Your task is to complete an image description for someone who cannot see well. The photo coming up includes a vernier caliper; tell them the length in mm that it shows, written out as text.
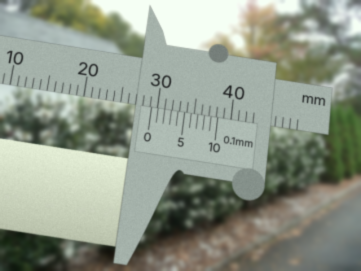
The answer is 29.2 mm
